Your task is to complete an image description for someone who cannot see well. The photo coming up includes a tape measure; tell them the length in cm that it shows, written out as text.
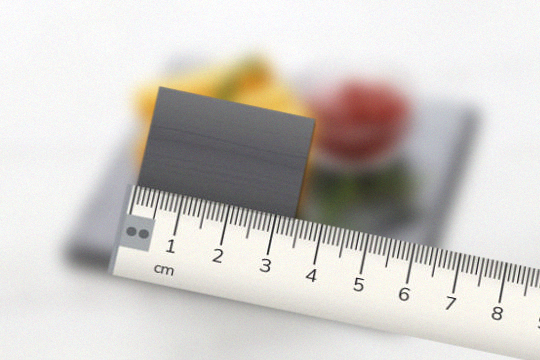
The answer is 3.4 cm
